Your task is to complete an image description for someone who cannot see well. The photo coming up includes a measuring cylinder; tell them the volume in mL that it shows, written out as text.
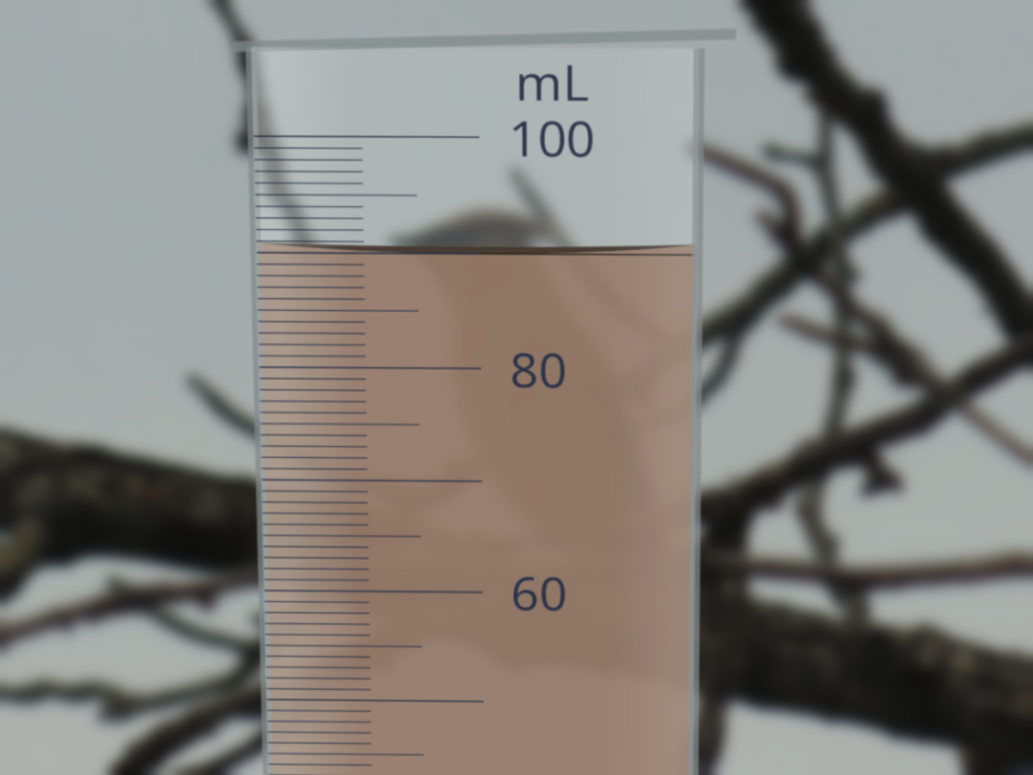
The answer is 90 mL
